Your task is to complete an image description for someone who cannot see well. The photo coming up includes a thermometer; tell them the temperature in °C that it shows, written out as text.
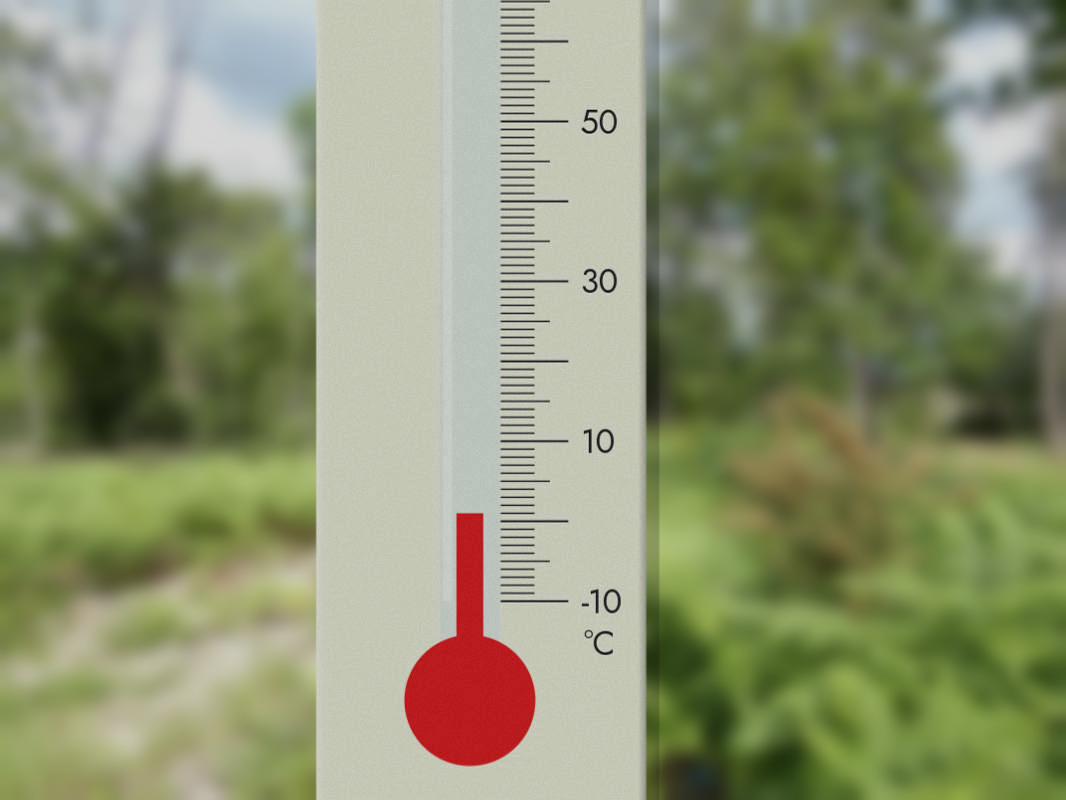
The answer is 1 °C
